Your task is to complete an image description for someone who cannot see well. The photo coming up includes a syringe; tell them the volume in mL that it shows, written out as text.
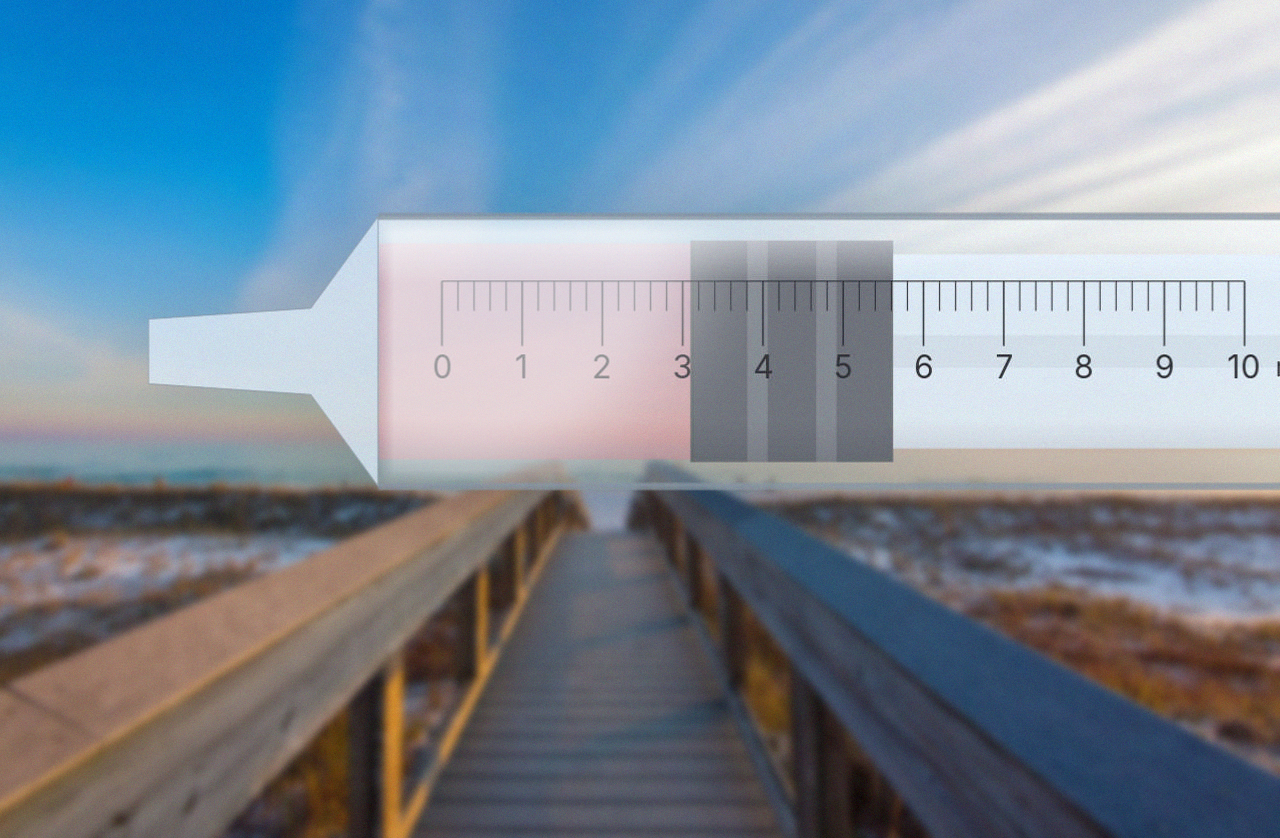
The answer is 3.1 mL
